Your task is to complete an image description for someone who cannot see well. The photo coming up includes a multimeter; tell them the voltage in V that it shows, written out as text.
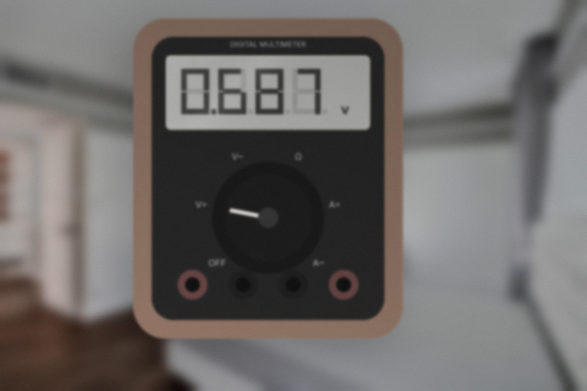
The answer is 0.687 V
